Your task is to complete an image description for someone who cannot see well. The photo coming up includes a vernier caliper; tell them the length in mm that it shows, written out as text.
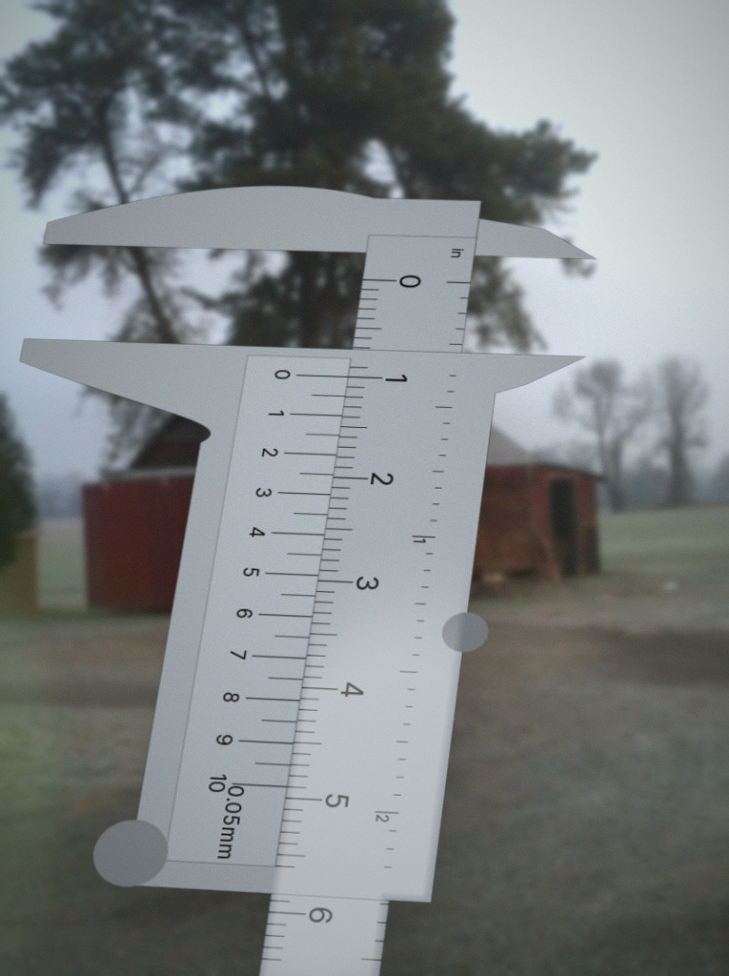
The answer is 10.0 mm
